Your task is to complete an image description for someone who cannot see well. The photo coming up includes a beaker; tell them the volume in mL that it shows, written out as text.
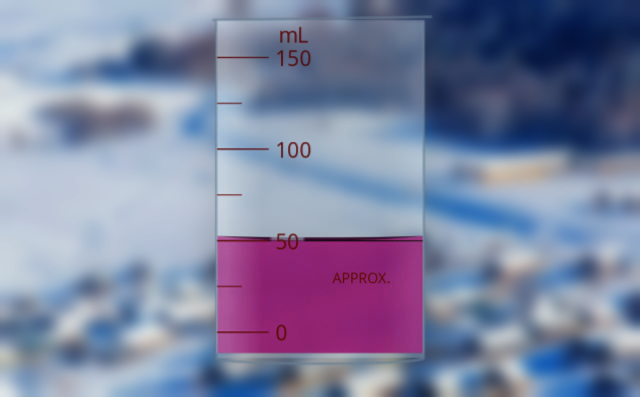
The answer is 50 mL
